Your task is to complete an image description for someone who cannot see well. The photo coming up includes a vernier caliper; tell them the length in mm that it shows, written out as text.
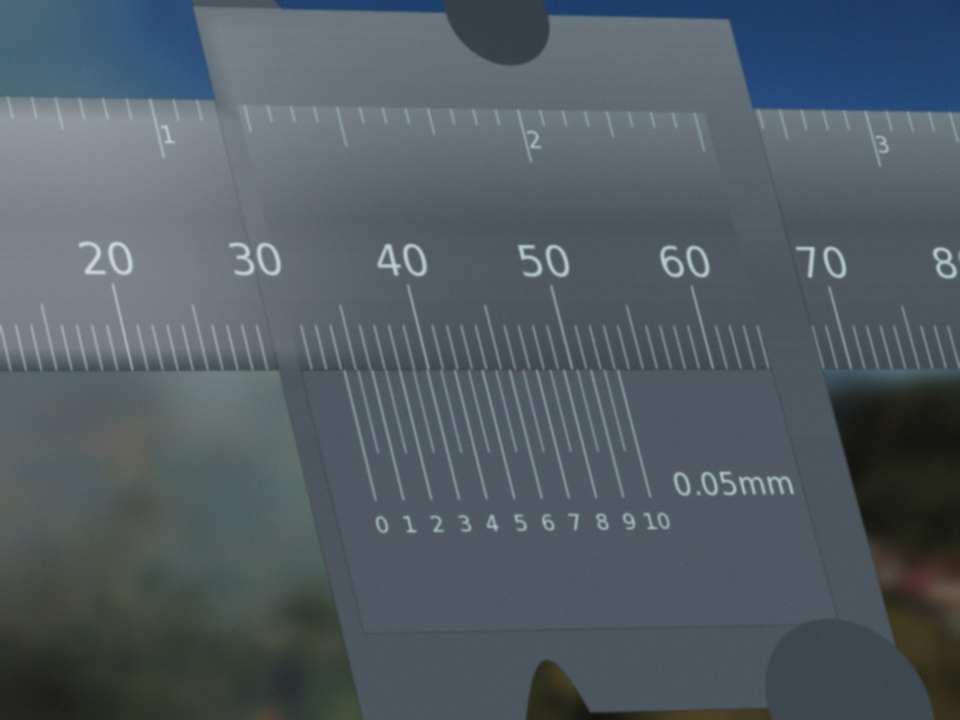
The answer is 34.2 mm
